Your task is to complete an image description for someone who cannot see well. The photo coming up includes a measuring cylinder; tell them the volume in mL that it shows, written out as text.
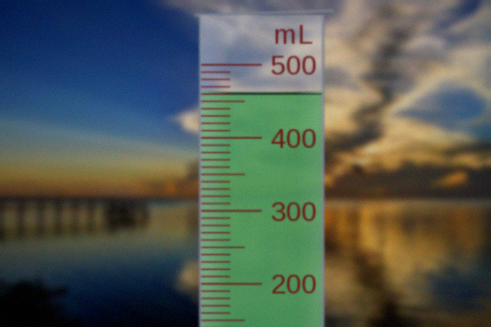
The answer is 460 mL
